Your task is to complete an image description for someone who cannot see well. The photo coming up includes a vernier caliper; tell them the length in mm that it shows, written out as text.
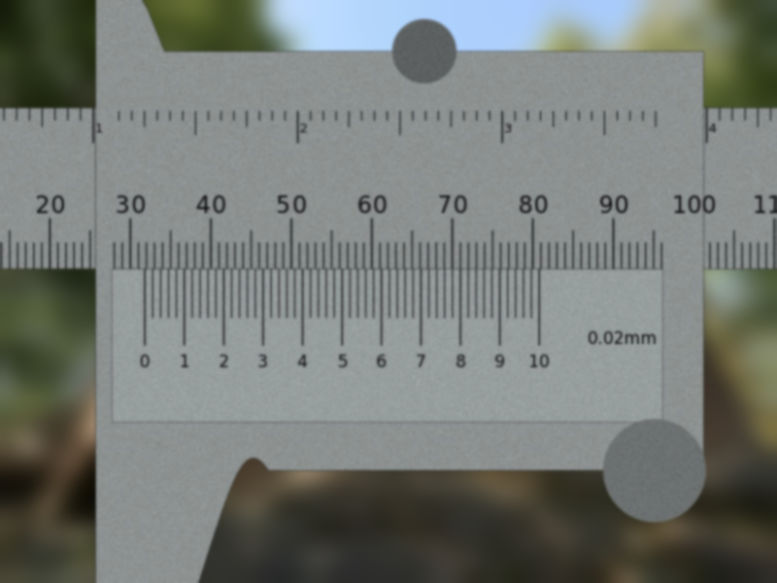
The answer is 31.8 mm
